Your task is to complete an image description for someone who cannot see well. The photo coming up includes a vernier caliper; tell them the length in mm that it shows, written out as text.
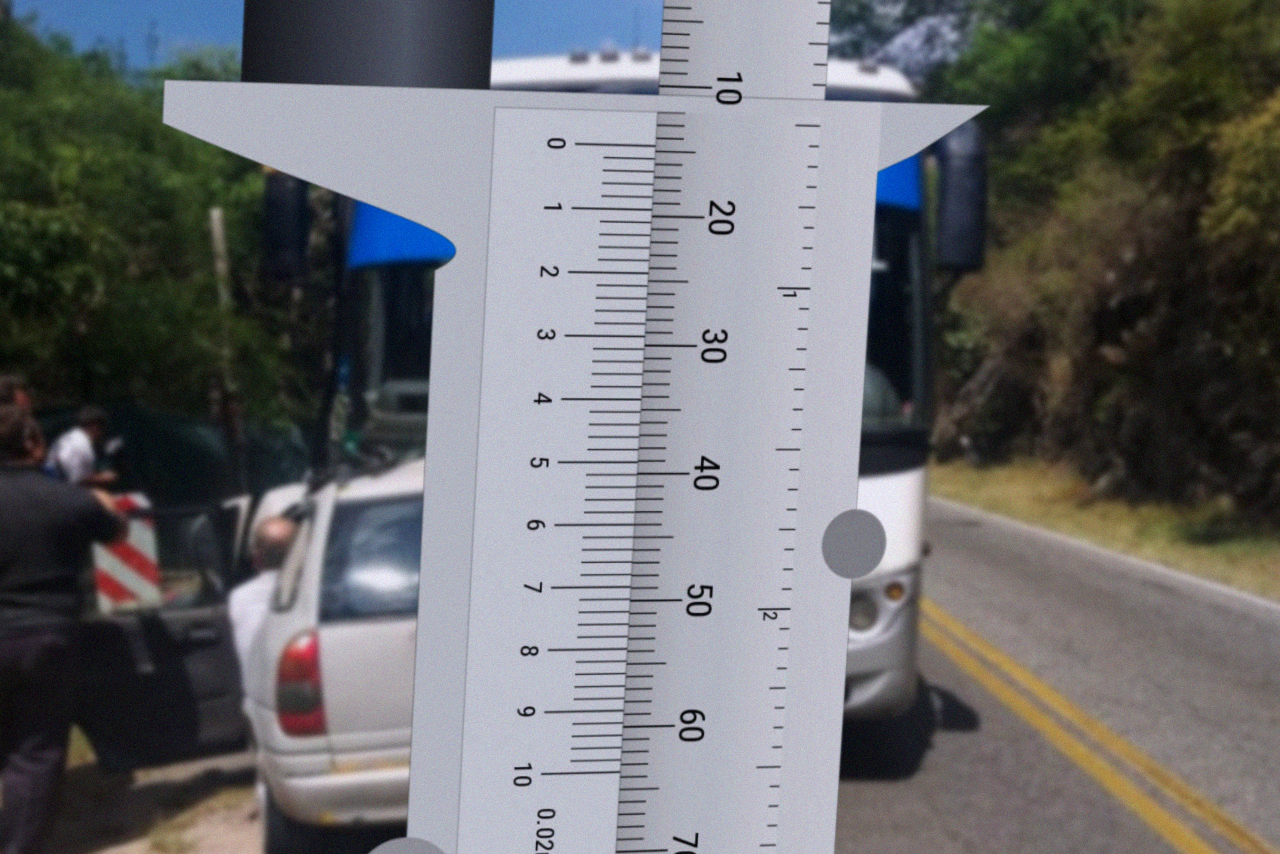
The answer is 14.6 mm
